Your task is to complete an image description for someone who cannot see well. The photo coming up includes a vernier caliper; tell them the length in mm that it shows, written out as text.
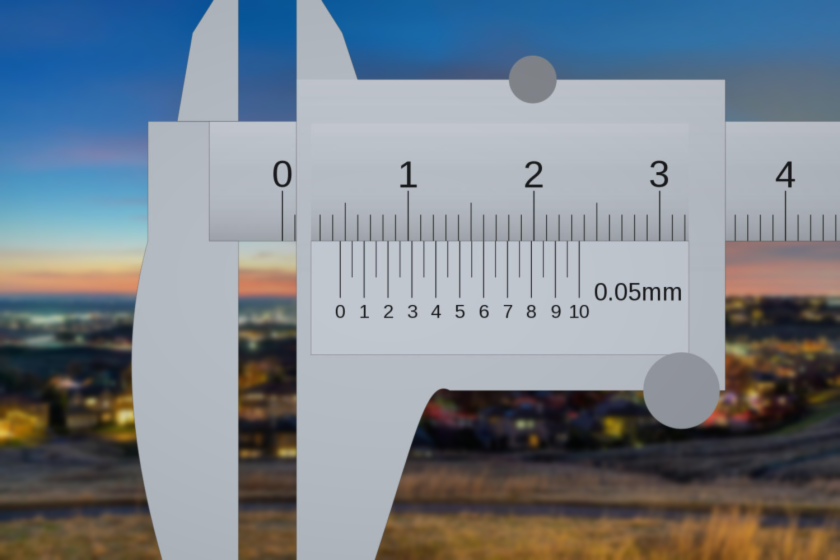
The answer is 4.6 mm
